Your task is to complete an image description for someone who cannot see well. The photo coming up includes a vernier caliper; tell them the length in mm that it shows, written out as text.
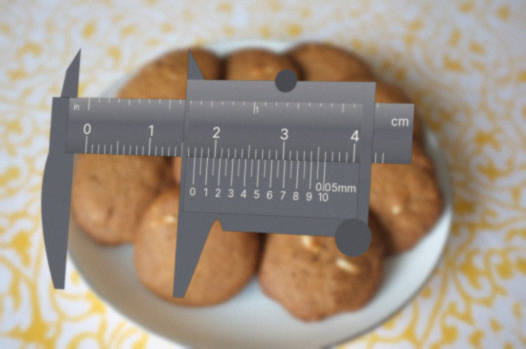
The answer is 17.0 mm
